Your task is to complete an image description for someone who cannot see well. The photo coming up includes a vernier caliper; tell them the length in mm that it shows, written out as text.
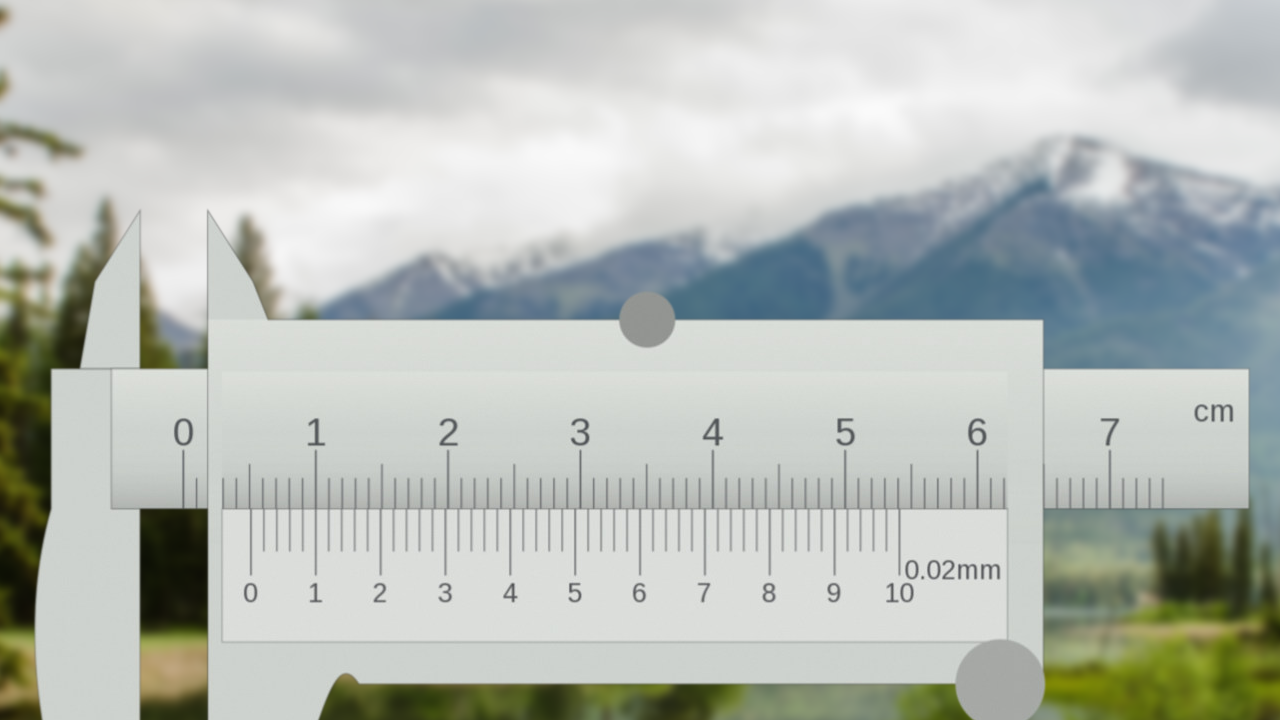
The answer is 5.1 mm
